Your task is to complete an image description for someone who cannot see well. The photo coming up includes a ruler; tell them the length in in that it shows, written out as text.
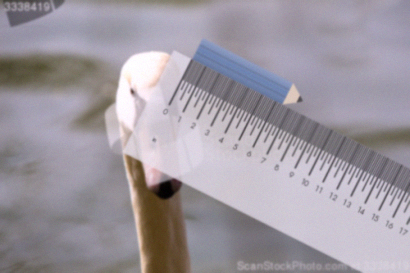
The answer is 7.5 in
